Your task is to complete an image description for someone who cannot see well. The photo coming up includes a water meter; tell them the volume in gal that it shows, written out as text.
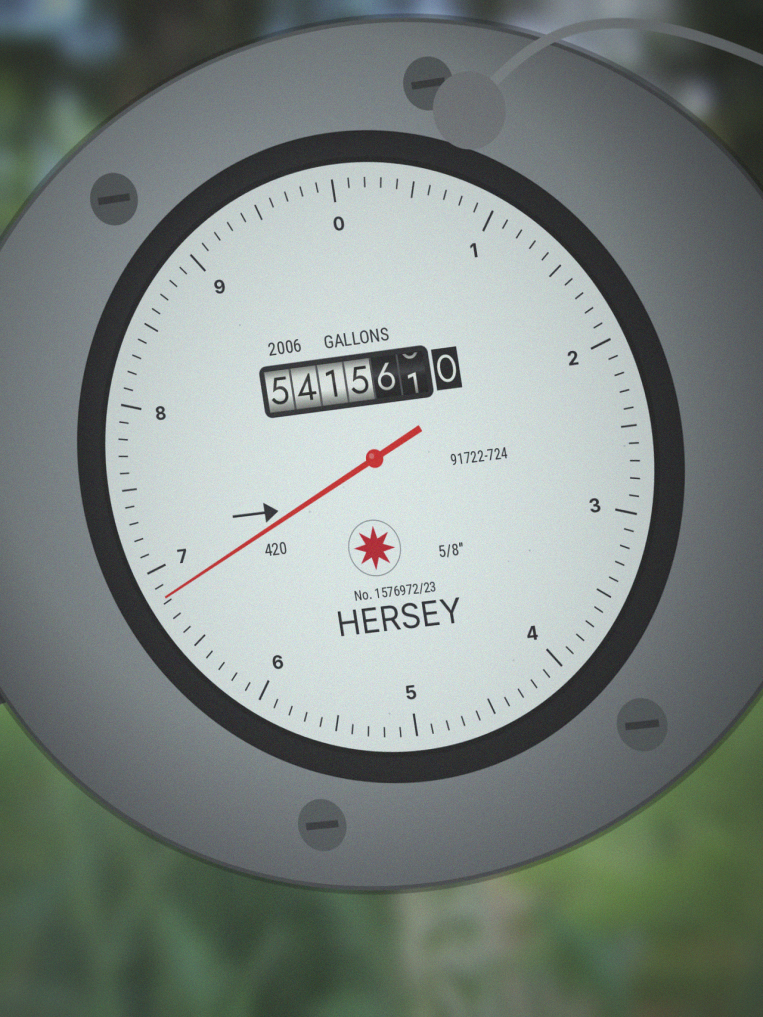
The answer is 5415606.8 gal
